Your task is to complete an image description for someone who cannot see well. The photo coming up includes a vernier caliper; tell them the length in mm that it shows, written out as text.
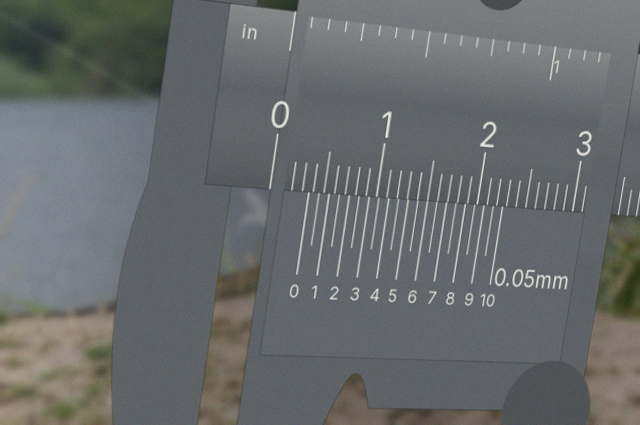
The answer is 3.6 mm
